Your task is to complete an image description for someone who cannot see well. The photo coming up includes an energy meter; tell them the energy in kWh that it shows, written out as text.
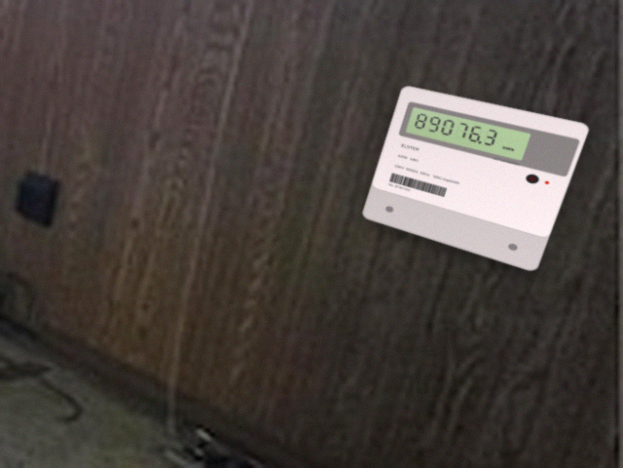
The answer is 89076.3 kWh
